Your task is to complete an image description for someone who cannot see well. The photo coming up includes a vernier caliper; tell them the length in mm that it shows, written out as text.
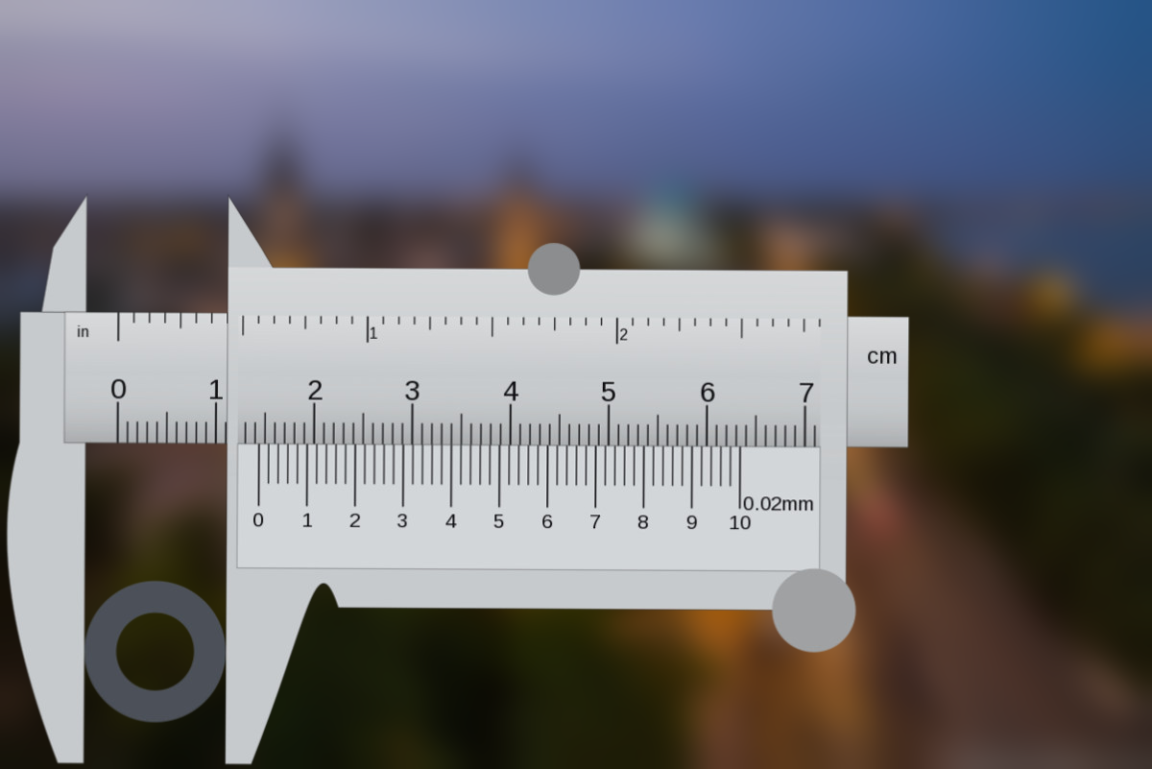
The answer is 14.4 mm
